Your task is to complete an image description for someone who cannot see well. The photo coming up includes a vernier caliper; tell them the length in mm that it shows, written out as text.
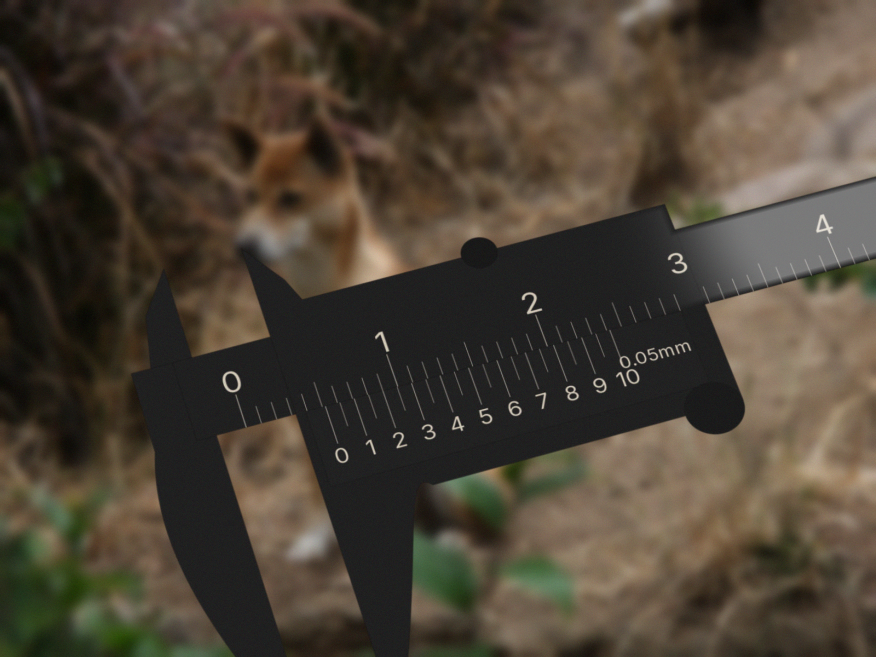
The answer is 5.2 mm
